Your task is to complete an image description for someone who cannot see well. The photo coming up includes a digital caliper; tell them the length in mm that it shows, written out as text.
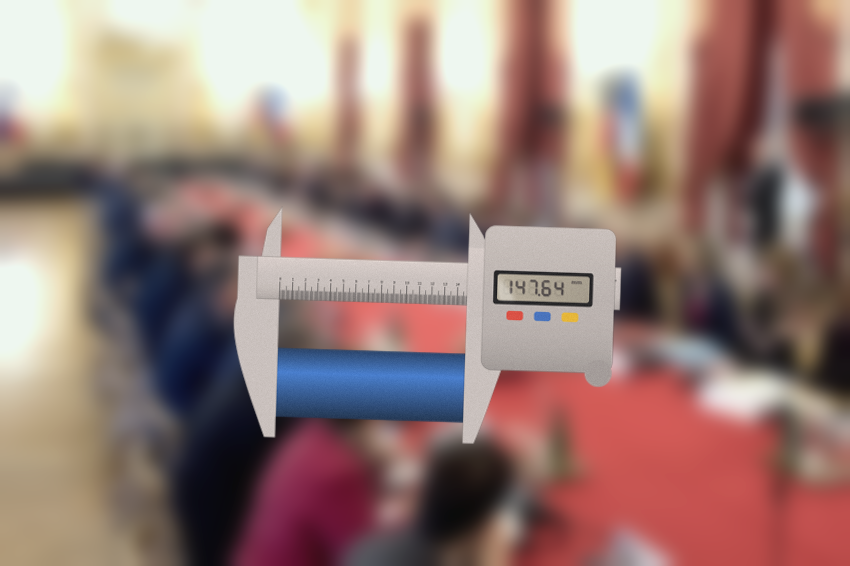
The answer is 147.64 mm
